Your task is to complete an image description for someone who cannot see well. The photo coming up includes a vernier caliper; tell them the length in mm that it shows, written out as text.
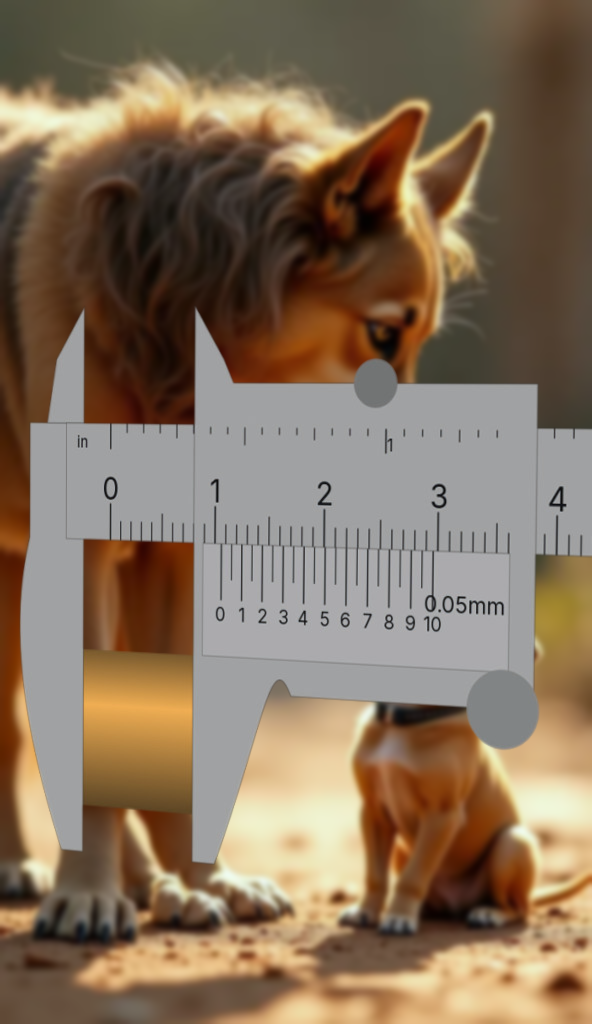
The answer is 10.6 mm
